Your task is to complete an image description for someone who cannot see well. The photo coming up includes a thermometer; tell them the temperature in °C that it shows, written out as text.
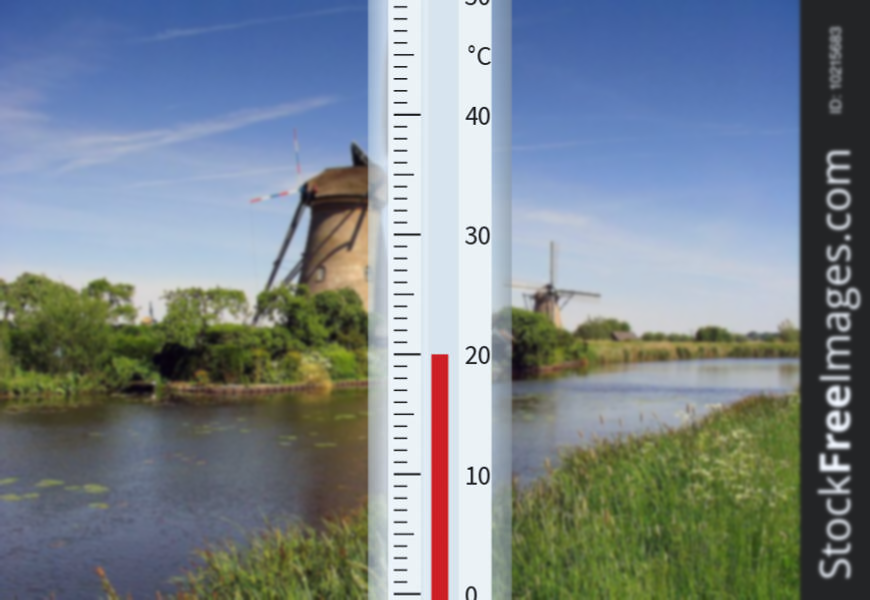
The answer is 20 °C
